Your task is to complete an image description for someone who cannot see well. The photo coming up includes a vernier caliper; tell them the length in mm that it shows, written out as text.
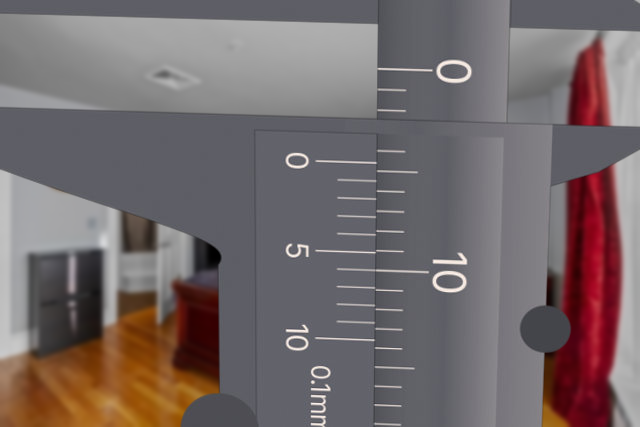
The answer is 4.6 mm
